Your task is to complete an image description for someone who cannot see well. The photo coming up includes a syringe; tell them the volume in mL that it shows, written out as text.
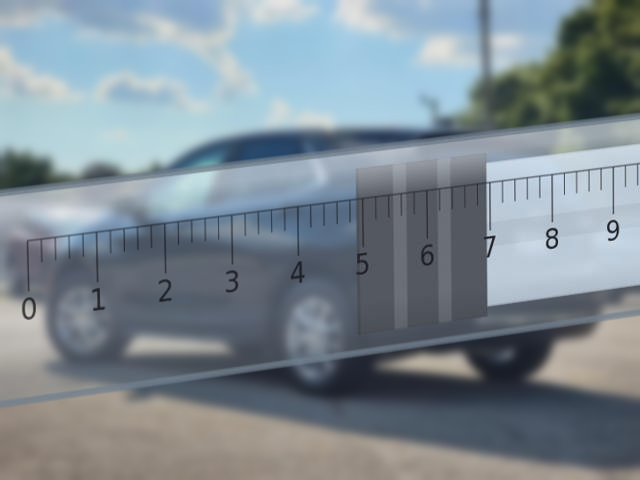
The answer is 4.9 mL
